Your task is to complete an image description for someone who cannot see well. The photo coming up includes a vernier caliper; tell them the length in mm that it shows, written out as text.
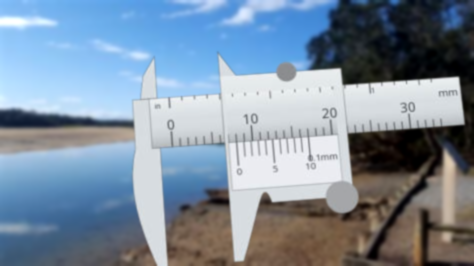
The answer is 8.0 mm
